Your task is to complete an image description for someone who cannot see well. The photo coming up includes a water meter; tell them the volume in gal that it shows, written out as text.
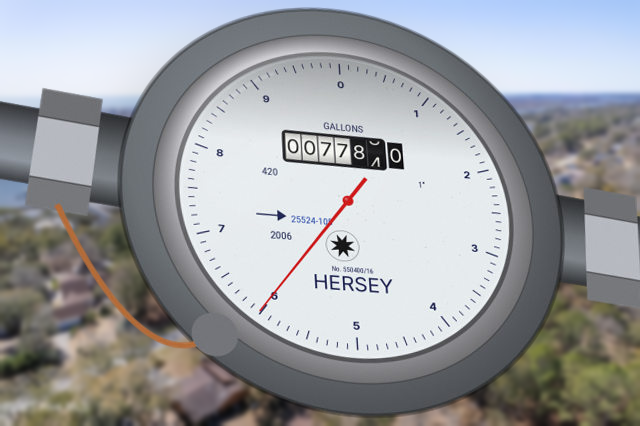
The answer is 77836.0 gal
